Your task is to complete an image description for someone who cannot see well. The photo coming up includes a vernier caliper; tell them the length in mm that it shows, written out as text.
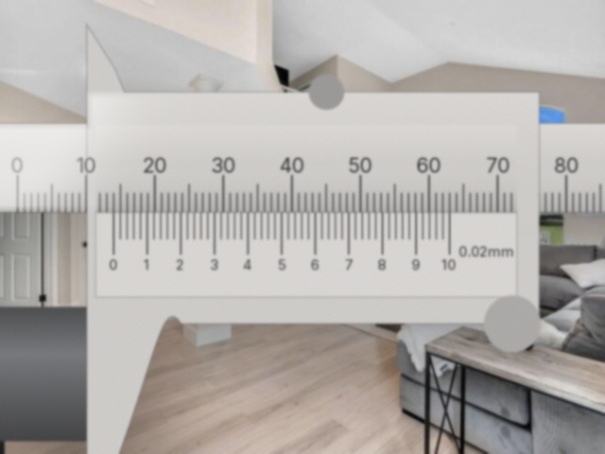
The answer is 14.0 mm
